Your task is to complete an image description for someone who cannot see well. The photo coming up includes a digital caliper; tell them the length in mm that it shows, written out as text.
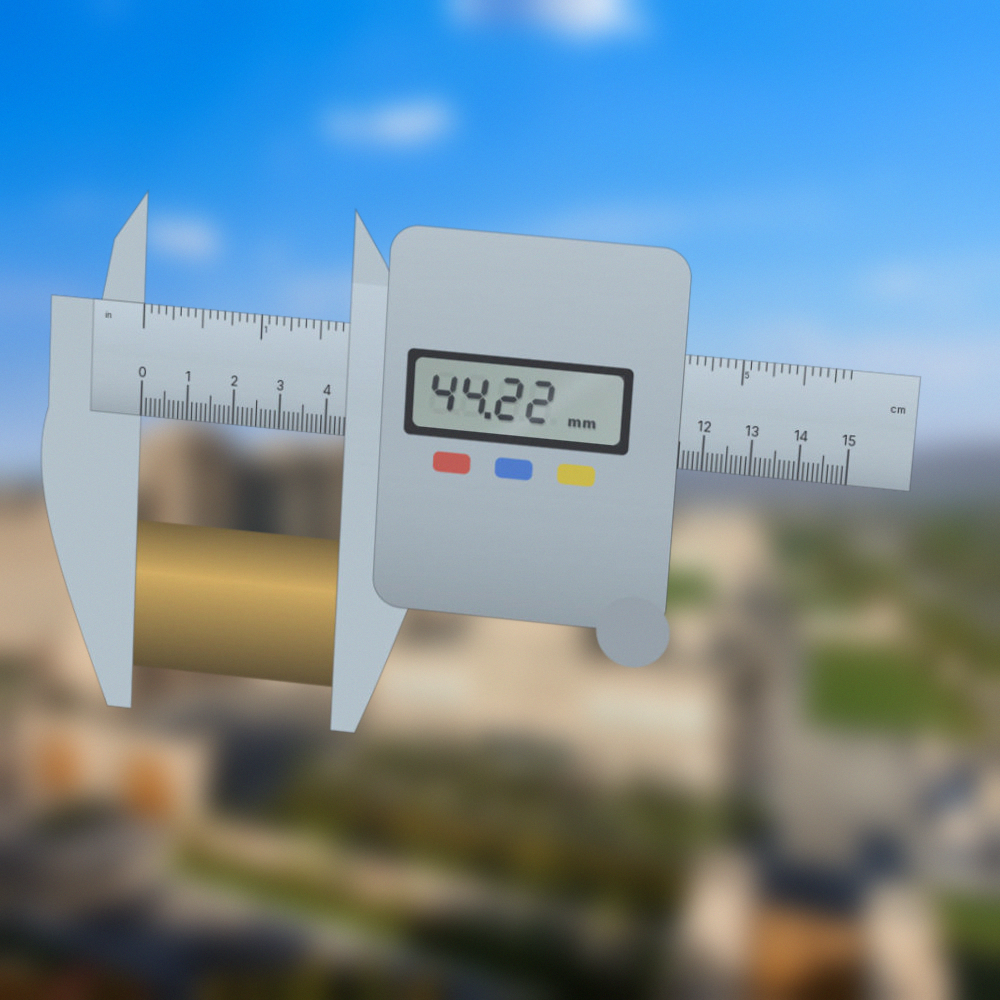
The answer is 44.22 mm
